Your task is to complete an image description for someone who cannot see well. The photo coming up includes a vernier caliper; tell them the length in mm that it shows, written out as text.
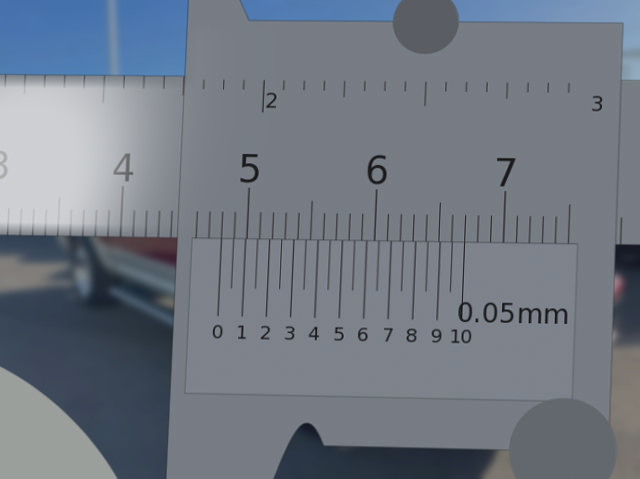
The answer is 48.0 mm
